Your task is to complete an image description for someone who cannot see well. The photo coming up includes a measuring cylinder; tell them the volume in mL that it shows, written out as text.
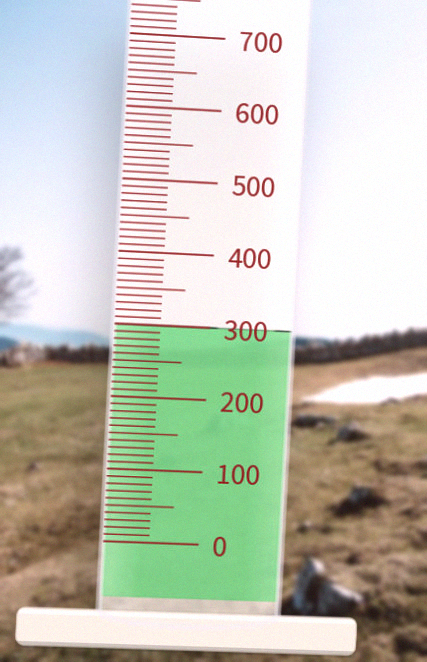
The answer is 300 mL
